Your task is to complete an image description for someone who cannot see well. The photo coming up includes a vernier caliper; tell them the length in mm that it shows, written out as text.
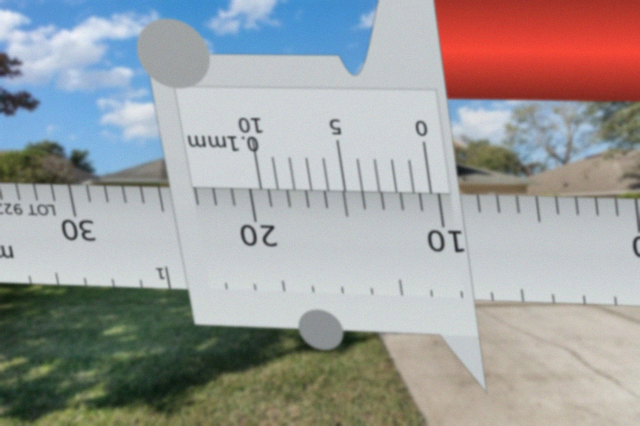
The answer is 10.4 mm
